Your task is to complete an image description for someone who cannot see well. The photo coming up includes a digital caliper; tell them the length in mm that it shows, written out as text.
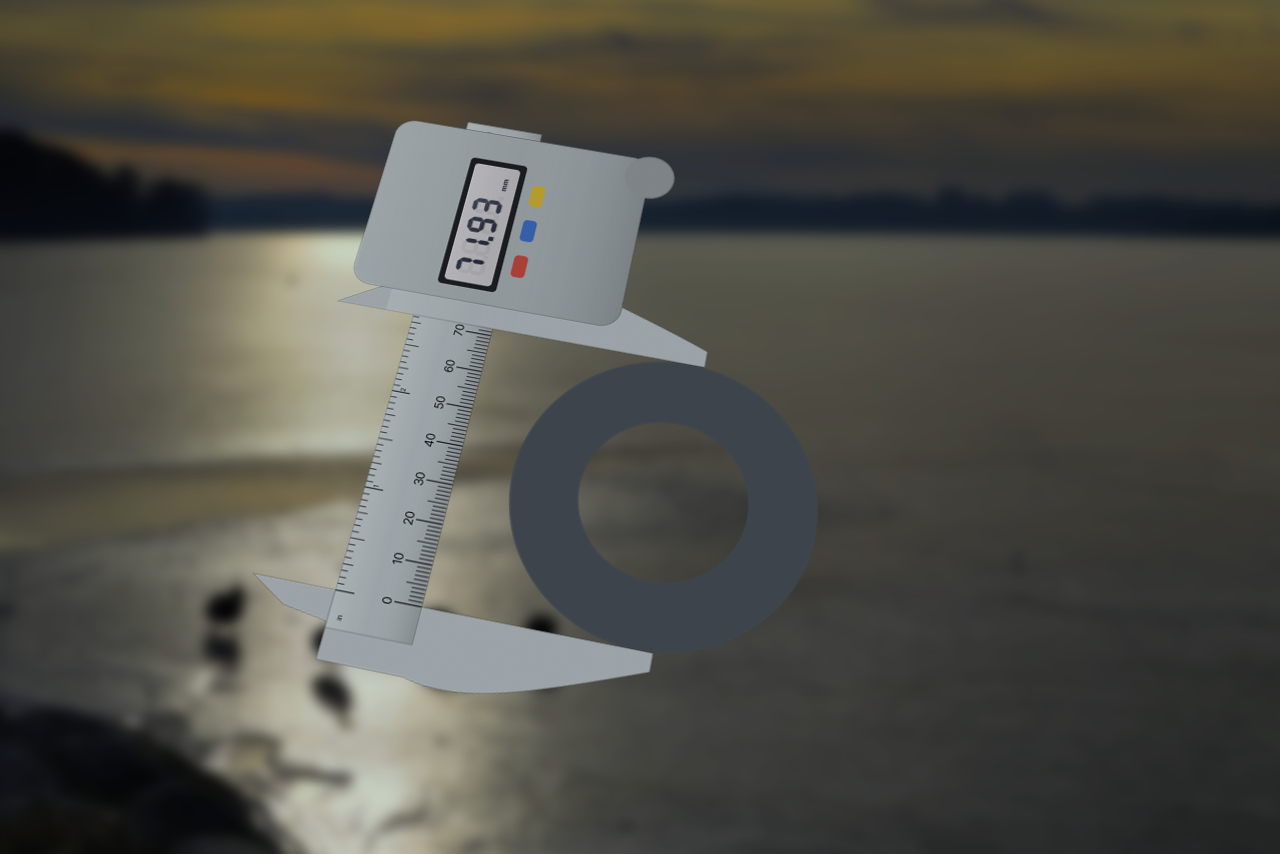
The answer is 71.93 mm
